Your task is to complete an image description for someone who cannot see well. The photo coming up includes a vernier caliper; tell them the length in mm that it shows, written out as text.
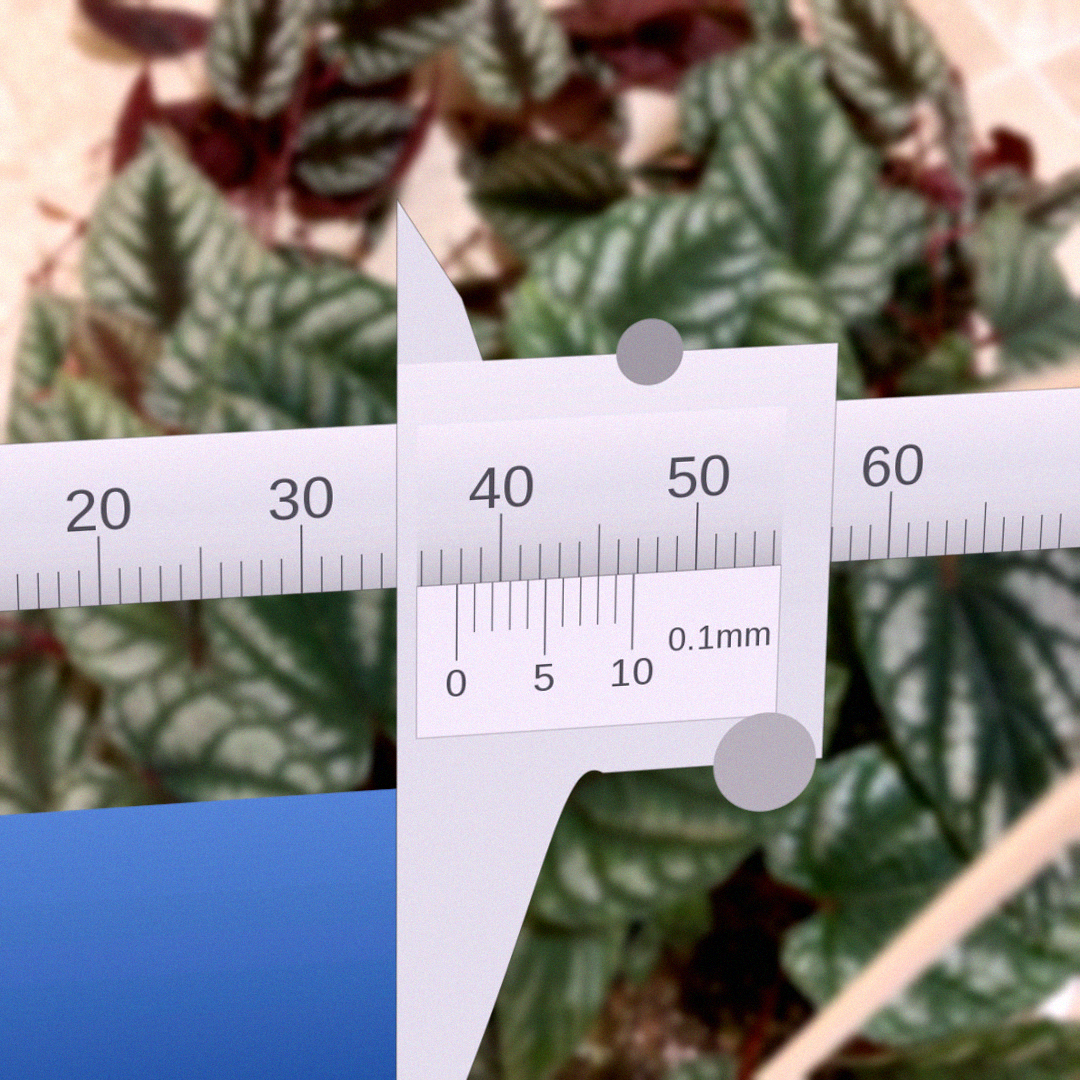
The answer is 37.8 mm
